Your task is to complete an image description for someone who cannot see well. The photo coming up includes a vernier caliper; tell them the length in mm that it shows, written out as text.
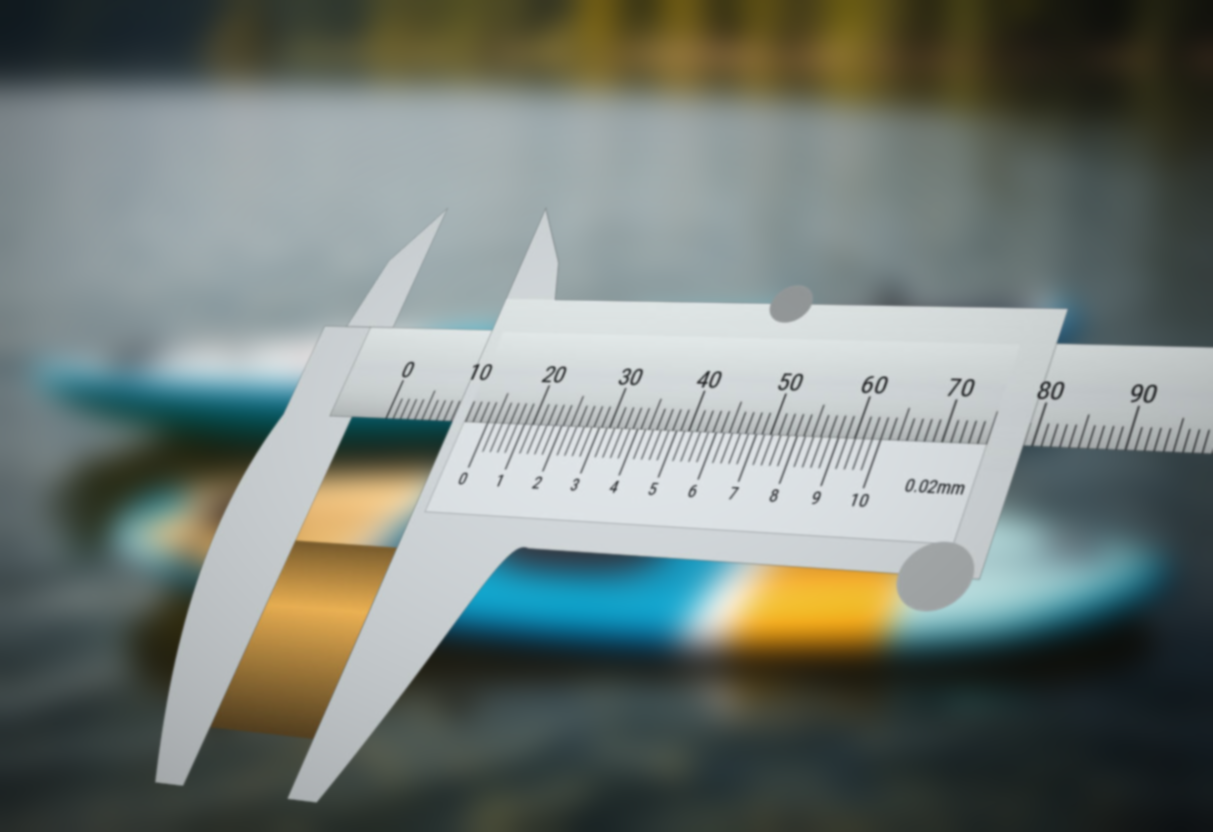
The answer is 14.0 mm
